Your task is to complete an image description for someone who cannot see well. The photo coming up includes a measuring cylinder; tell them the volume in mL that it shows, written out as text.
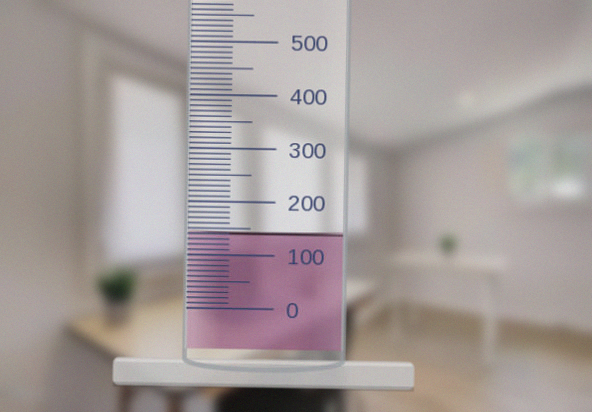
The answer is 140 mL
